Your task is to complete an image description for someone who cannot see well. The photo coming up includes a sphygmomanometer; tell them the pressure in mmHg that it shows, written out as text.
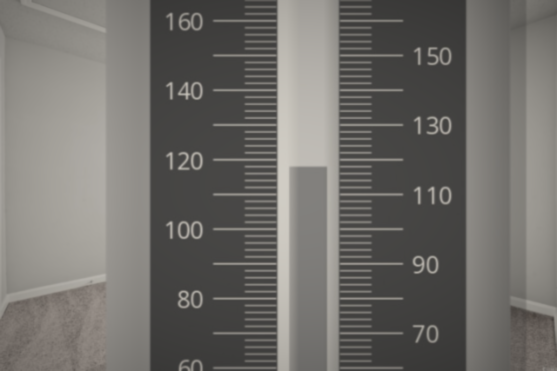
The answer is 118 mmHg
